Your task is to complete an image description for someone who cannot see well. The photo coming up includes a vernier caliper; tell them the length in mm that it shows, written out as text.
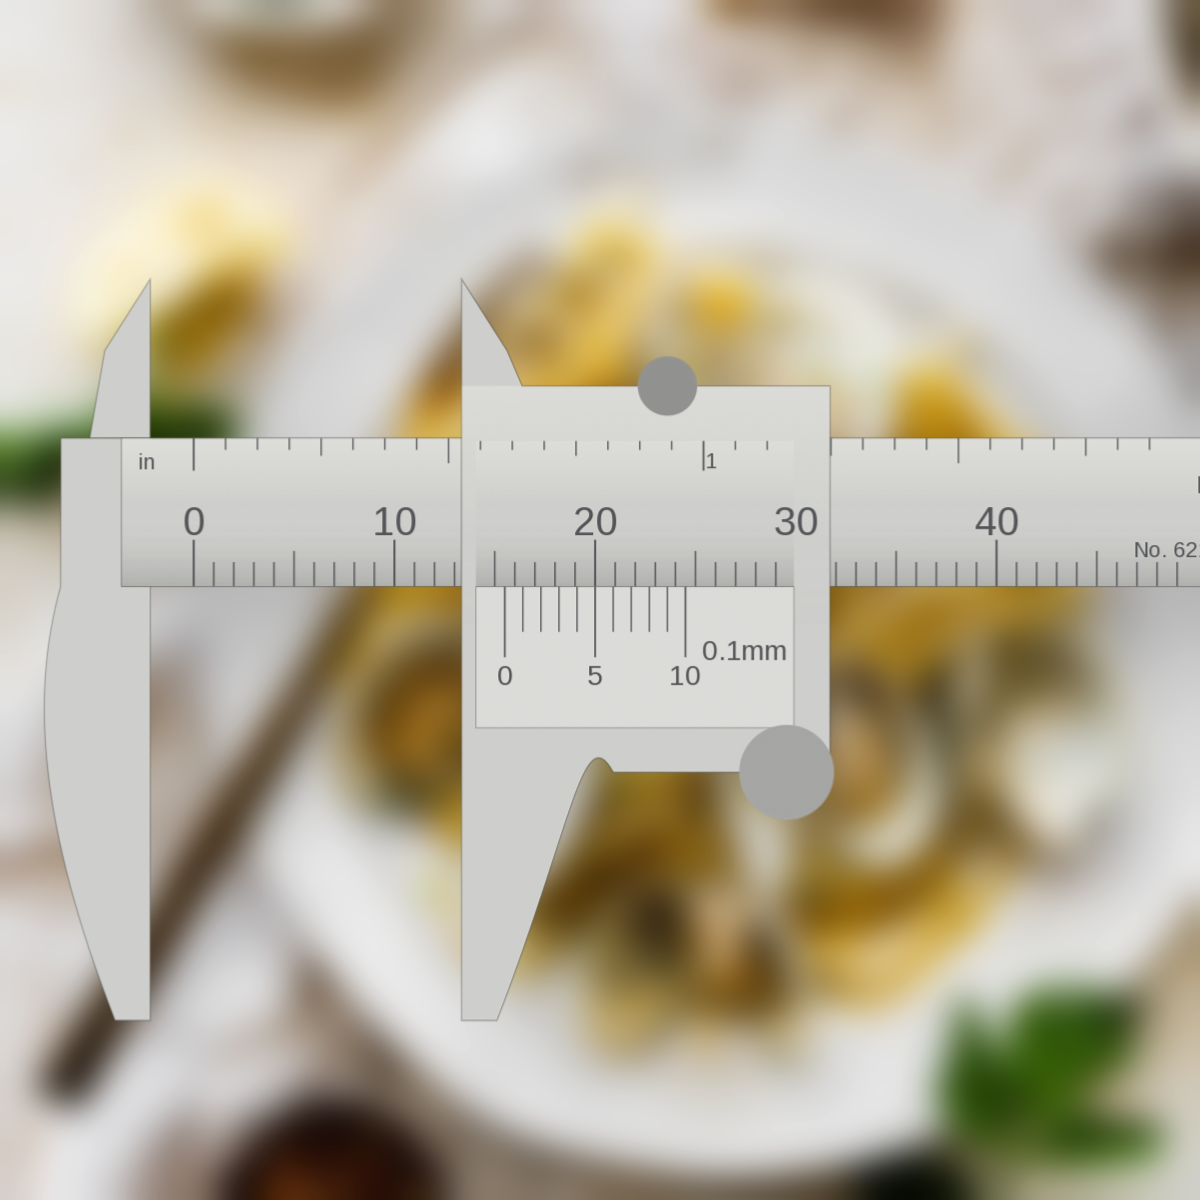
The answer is 15.5 mm
